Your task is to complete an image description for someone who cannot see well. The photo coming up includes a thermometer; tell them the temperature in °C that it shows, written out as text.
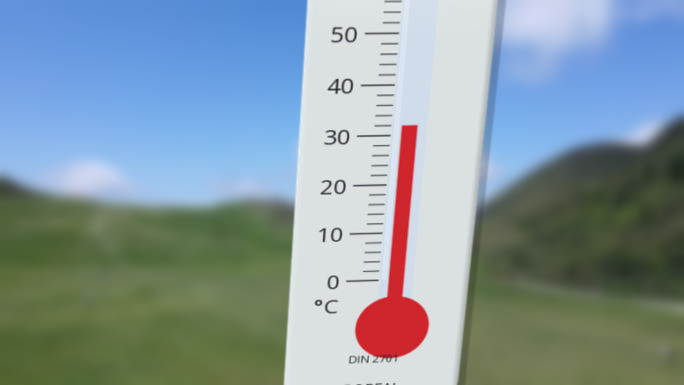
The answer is 32 °C
